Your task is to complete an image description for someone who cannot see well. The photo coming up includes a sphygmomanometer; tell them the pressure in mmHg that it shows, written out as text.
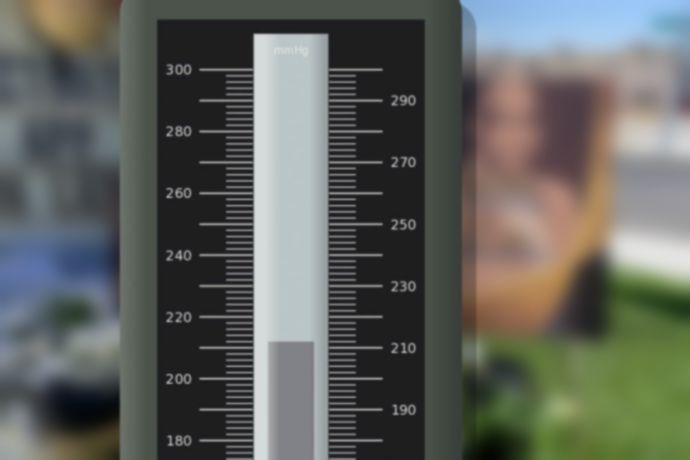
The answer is 212 mmHg
